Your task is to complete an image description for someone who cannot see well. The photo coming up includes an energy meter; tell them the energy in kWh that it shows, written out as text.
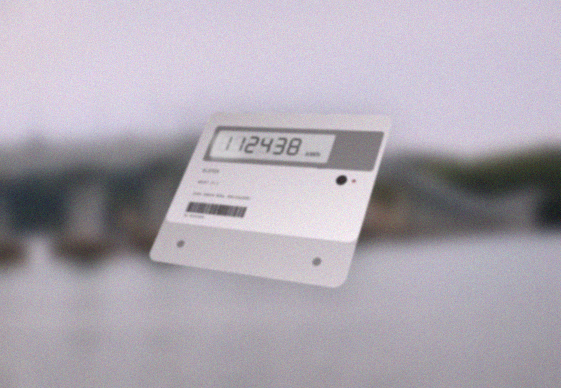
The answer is 112438 kWh
